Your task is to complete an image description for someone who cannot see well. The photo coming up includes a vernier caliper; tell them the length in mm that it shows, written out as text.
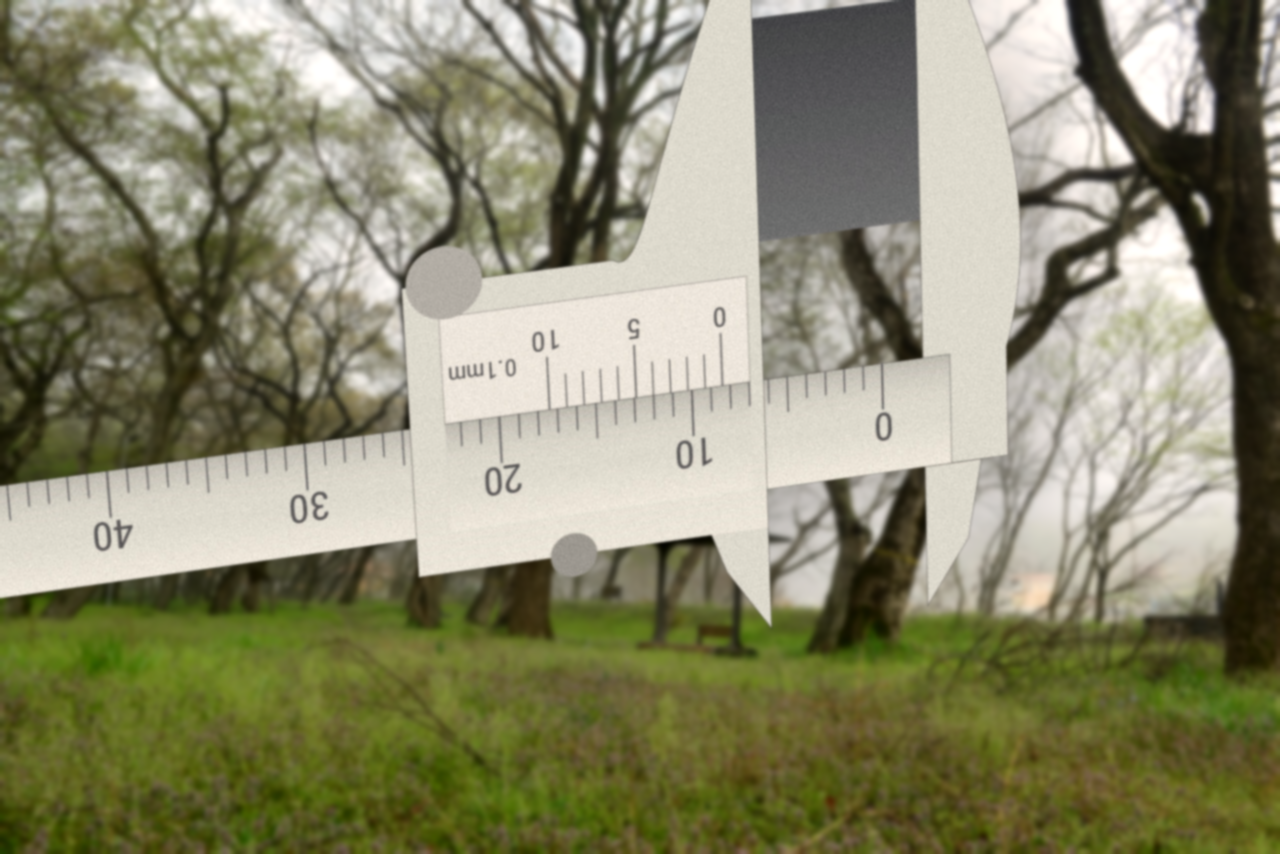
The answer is 8.4 mm
